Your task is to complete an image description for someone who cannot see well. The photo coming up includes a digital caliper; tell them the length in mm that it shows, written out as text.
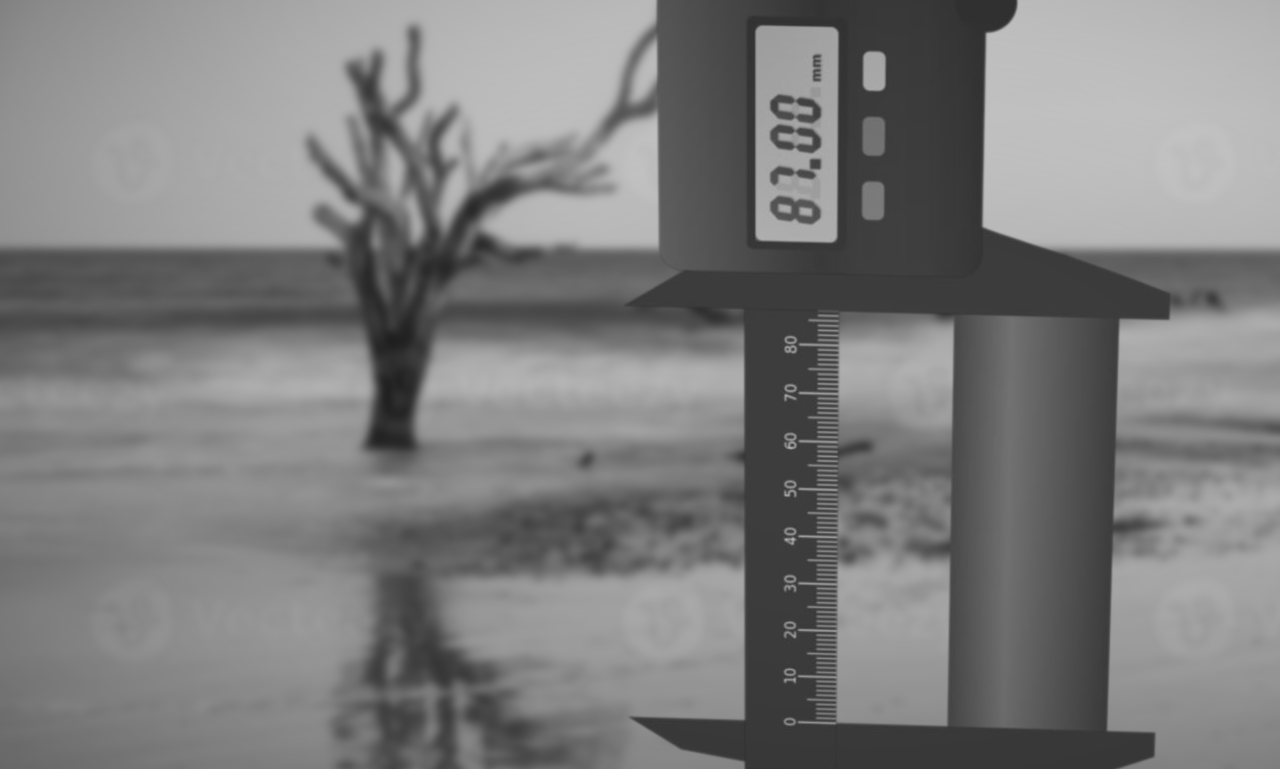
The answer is 87.00 mm
